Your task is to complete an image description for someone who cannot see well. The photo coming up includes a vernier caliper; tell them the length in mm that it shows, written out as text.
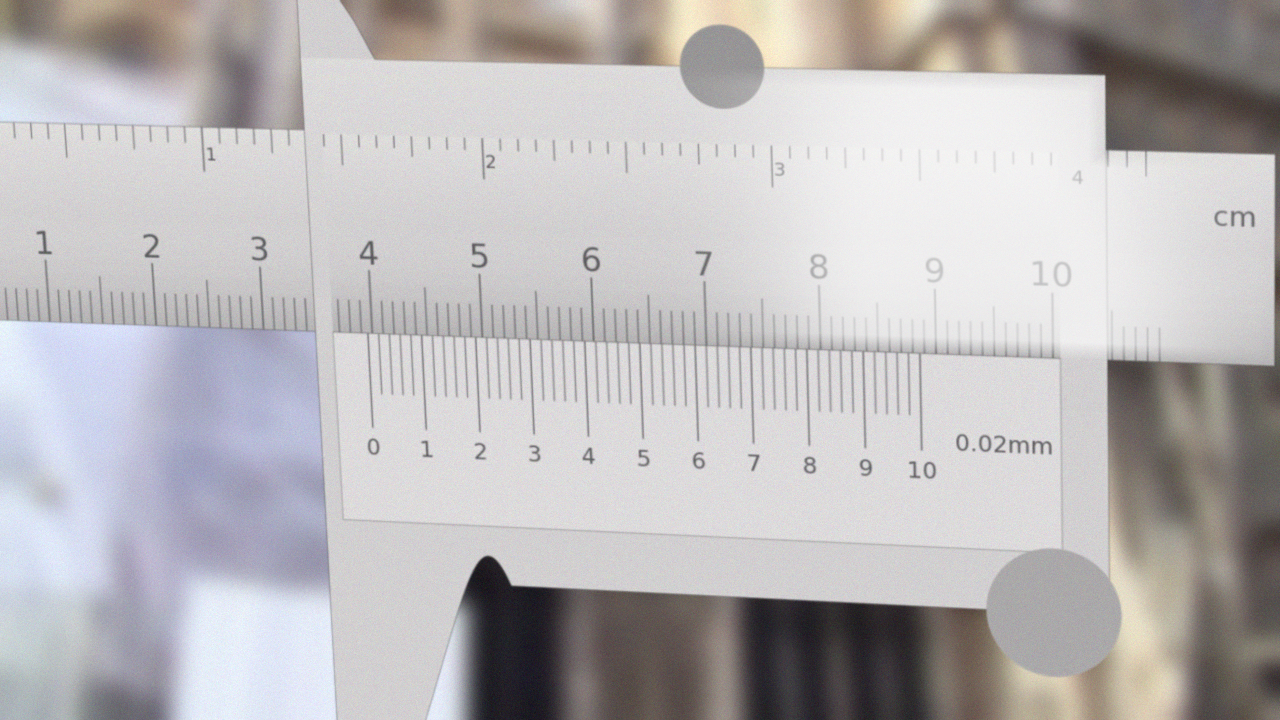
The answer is 39.6 mm
